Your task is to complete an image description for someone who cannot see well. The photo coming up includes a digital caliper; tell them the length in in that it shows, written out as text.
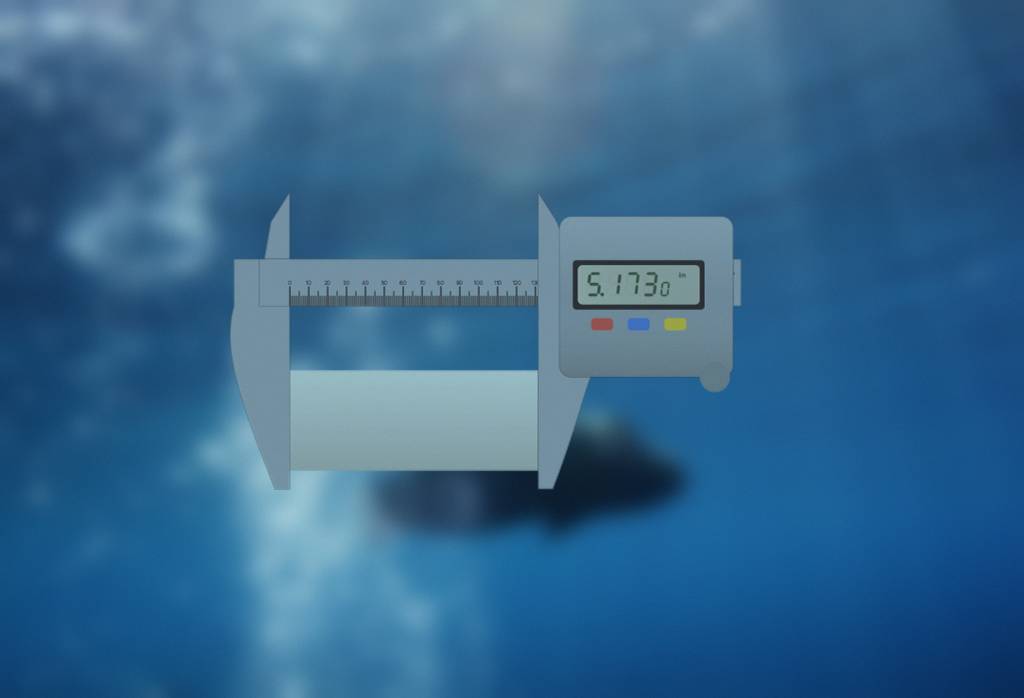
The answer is 5.1730 in
